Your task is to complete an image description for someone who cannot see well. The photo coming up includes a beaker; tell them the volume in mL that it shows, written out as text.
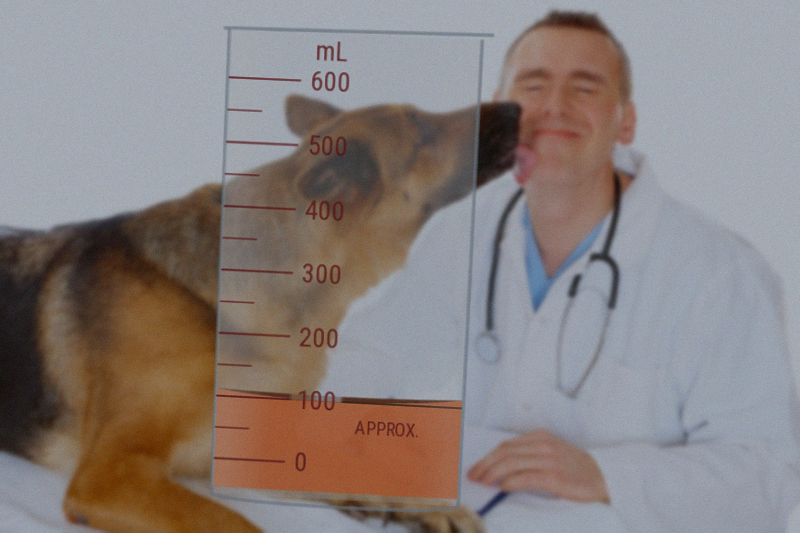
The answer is 100 mL
